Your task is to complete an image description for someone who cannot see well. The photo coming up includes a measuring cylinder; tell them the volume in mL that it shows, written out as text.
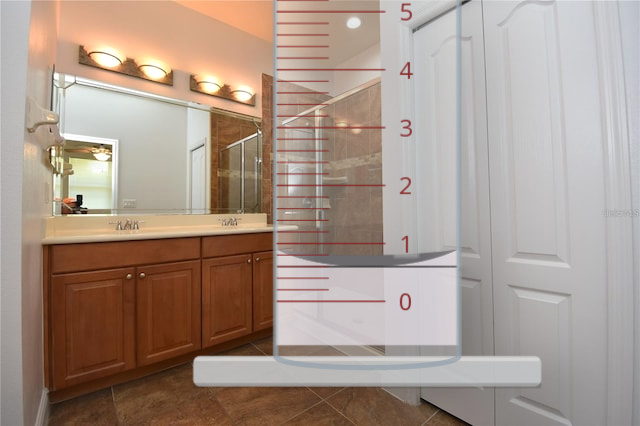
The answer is 0.6 mL
